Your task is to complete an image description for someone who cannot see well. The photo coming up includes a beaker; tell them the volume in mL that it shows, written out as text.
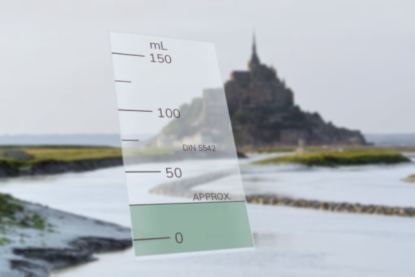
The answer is 25 mL
